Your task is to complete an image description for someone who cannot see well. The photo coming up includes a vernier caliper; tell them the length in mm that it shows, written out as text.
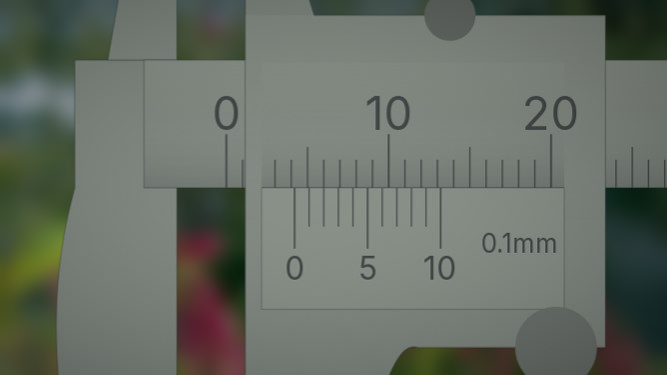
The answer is 4.2 mm
